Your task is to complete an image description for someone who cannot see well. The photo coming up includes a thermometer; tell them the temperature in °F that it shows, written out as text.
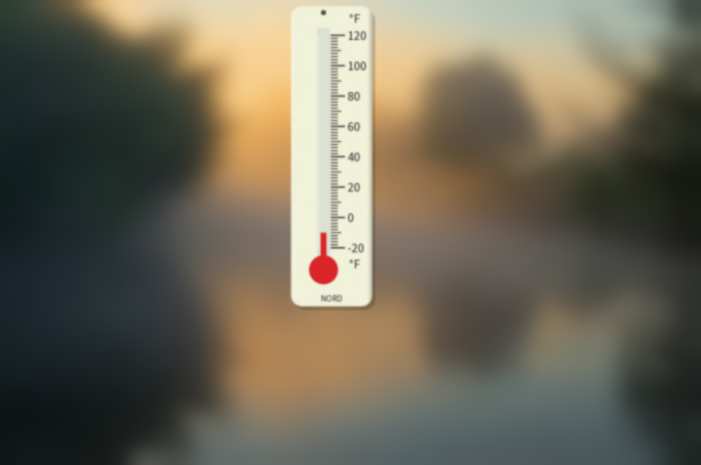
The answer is -10 °F
